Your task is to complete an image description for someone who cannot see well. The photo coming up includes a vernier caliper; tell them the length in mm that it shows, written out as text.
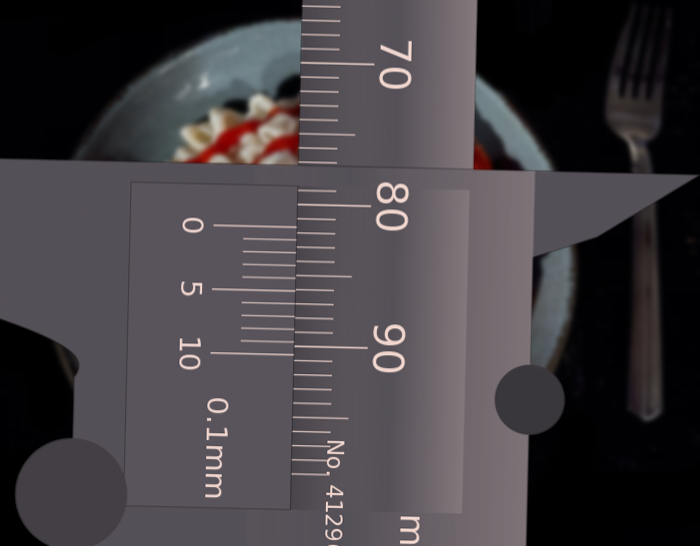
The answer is 81.6 mm
